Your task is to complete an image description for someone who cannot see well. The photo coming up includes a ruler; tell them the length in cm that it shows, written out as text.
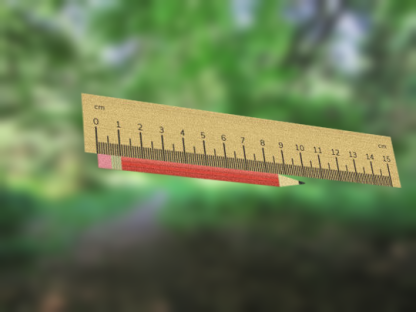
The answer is 10 cm
